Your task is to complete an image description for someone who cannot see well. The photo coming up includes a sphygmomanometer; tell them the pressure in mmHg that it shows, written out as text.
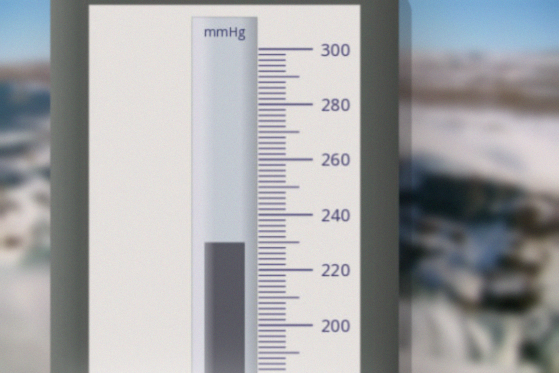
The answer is 230 mmHg
